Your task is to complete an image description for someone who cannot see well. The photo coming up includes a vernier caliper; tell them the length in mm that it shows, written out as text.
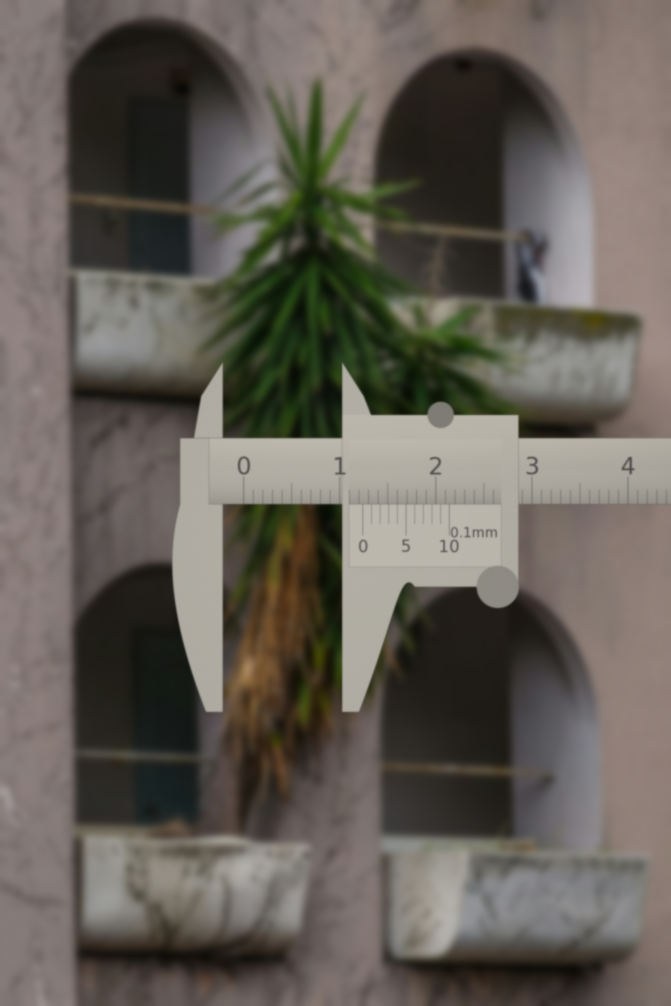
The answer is 12.4 mm
